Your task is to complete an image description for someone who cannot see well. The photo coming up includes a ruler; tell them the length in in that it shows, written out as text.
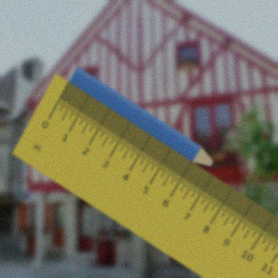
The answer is 7 in
